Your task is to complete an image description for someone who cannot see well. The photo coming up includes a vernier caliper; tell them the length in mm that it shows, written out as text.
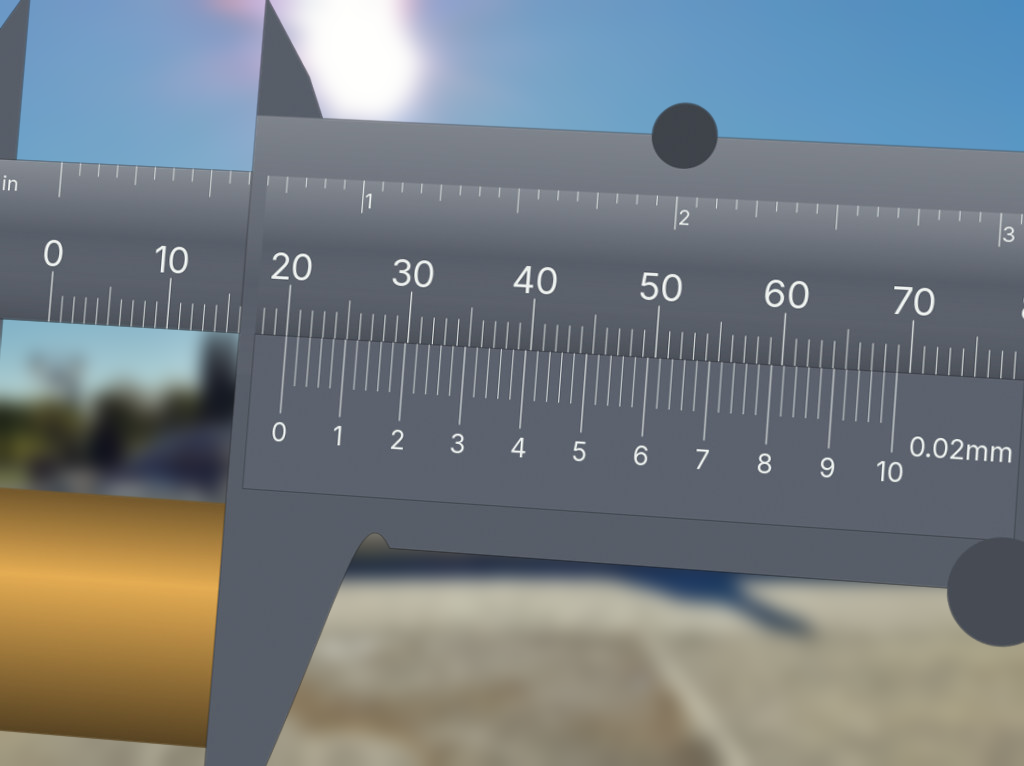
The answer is 20.0 mm
